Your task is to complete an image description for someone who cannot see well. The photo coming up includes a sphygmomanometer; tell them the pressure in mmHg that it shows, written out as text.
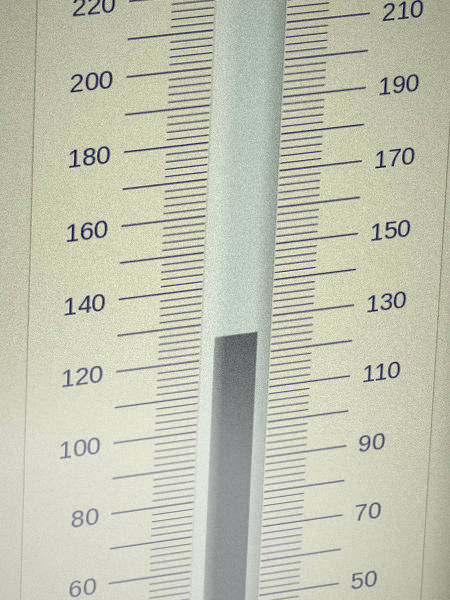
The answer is 126 mmHg
